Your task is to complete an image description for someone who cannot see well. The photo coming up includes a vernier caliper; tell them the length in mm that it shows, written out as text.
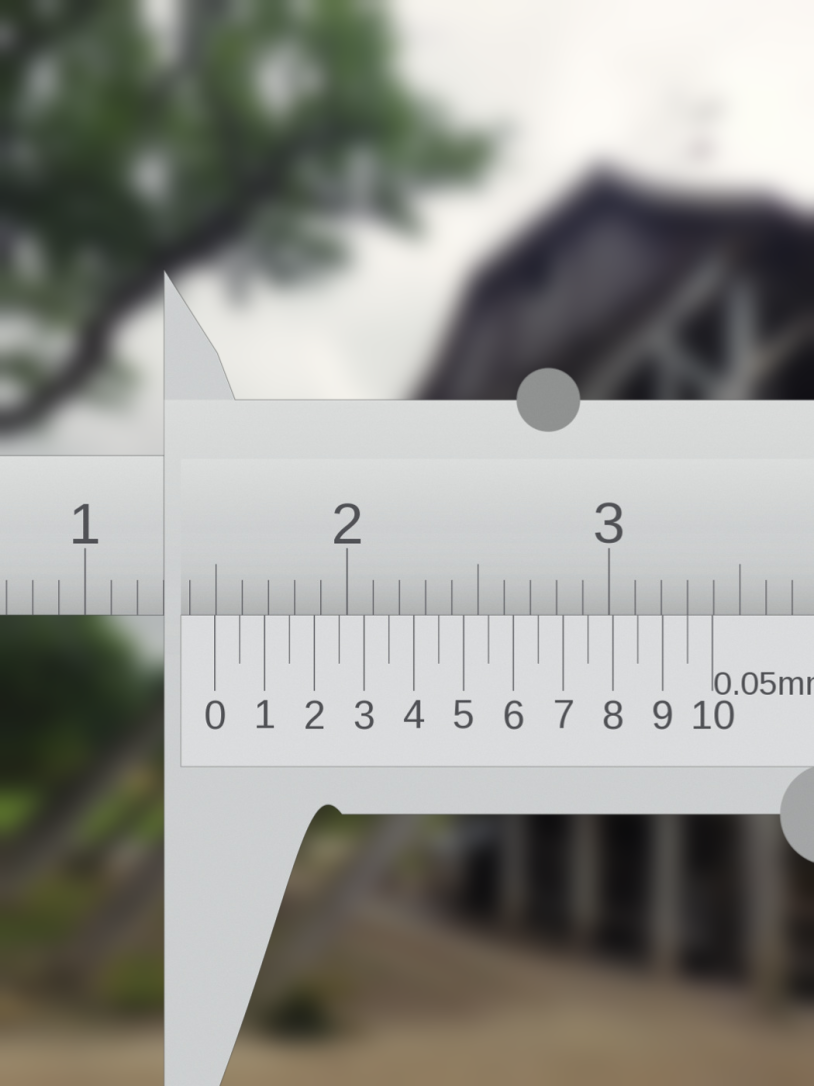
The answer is 14.95 mm
